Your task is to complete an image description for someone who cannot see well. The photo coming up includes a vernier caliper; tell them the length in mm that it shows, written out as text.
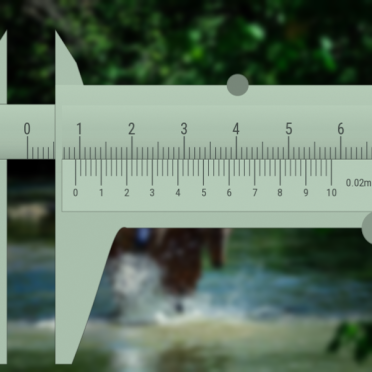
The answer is 9.2 mm
